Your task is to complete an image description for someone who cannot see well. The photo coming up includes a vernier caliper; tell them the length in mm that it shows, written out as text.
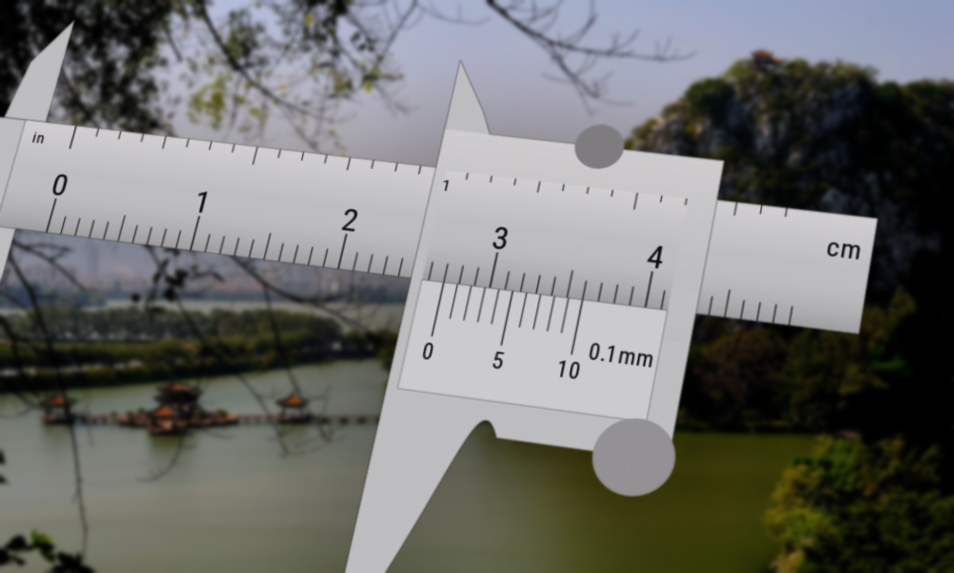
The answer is 27.0 mm
